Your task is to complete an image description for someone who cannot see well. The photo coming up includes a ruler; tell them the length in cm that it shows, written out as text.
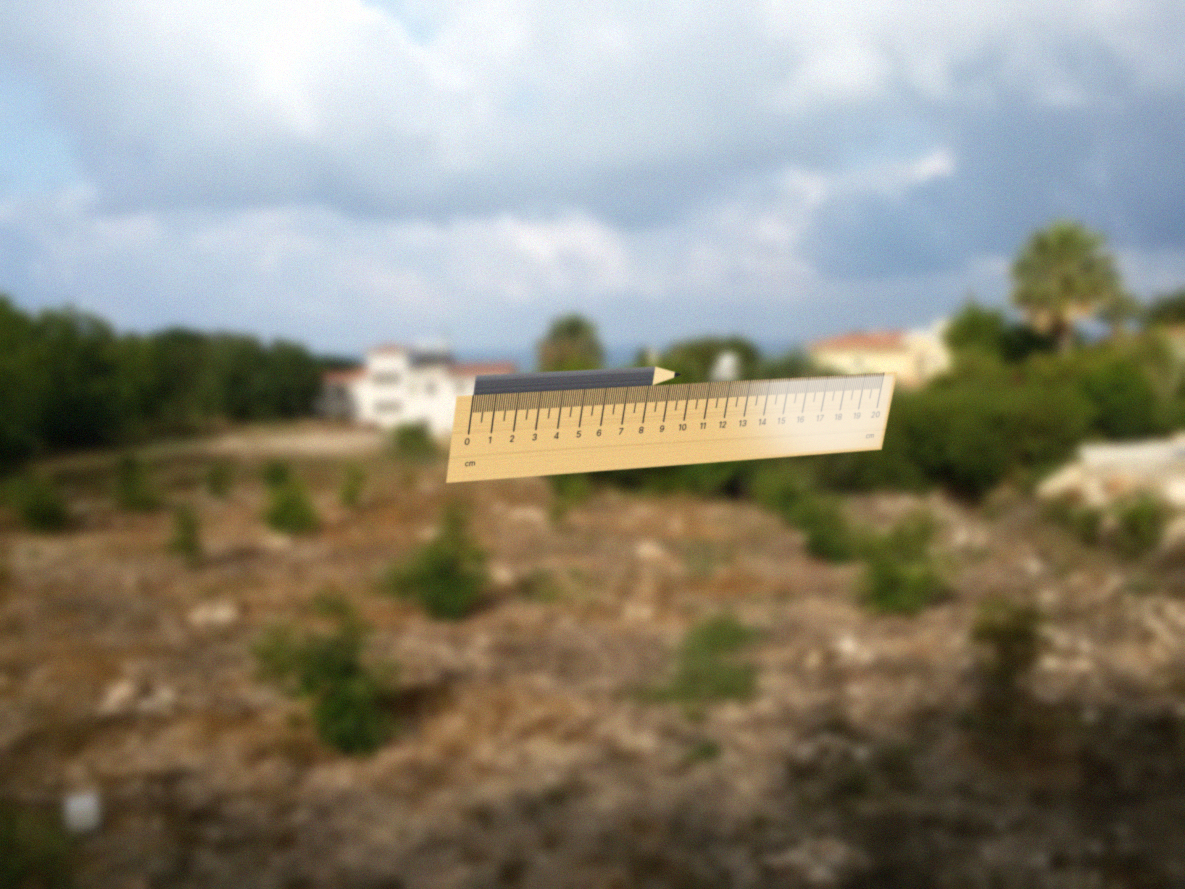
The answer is 9.5 cm
